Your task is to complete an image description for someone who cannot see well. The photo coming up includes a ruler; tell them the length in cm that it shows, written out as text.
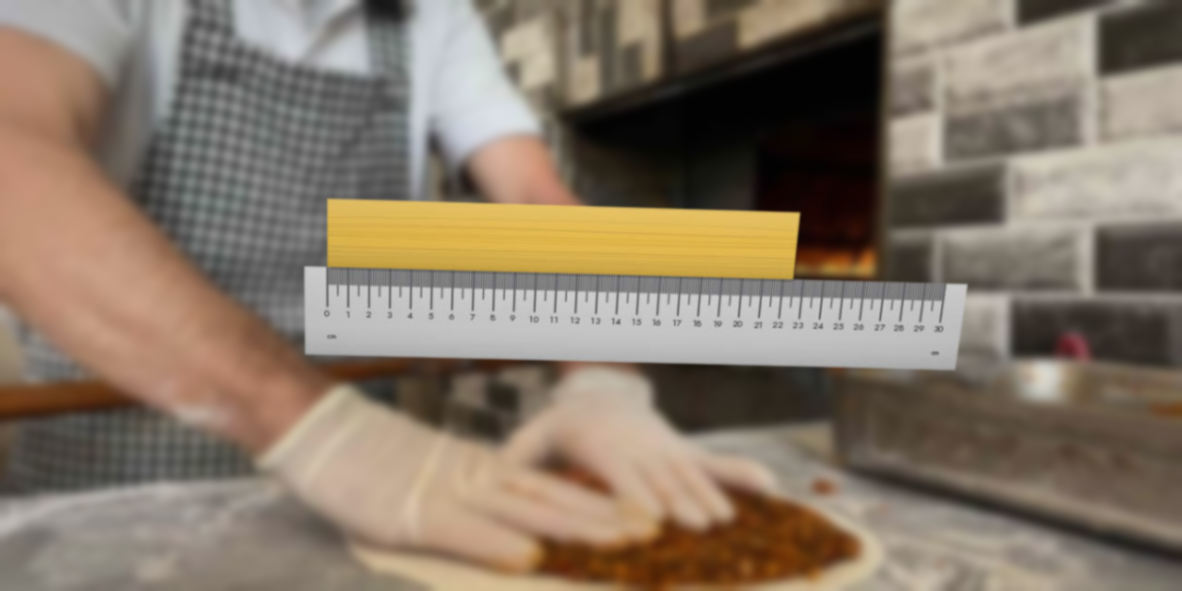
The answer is 22.5 cm
